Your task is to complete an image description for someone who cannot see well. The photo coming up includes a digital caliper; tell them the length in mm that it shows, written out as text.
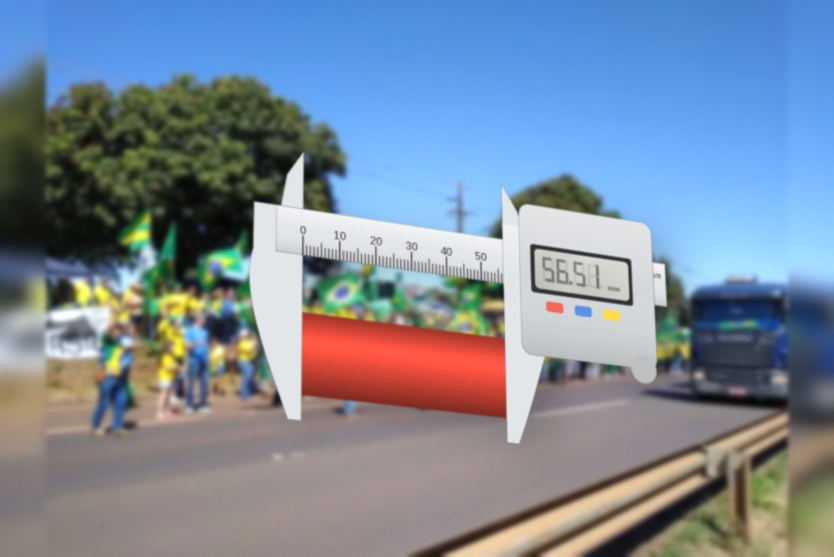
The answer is 56.51 mm
